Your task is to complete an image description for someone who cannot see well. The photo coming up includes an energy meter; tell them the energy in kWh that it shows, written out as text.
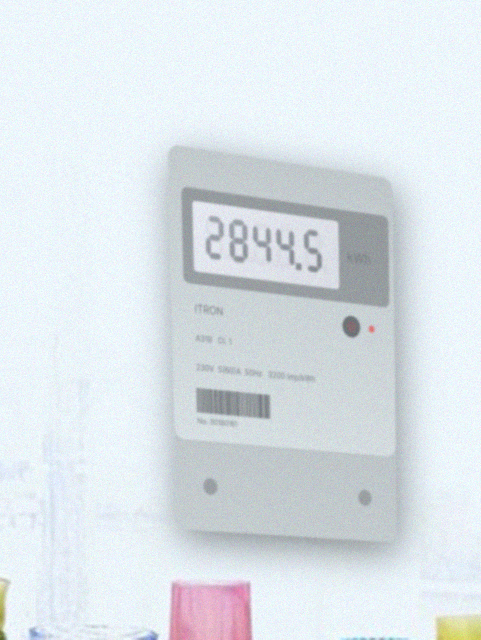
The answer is 2844.5 kWh
